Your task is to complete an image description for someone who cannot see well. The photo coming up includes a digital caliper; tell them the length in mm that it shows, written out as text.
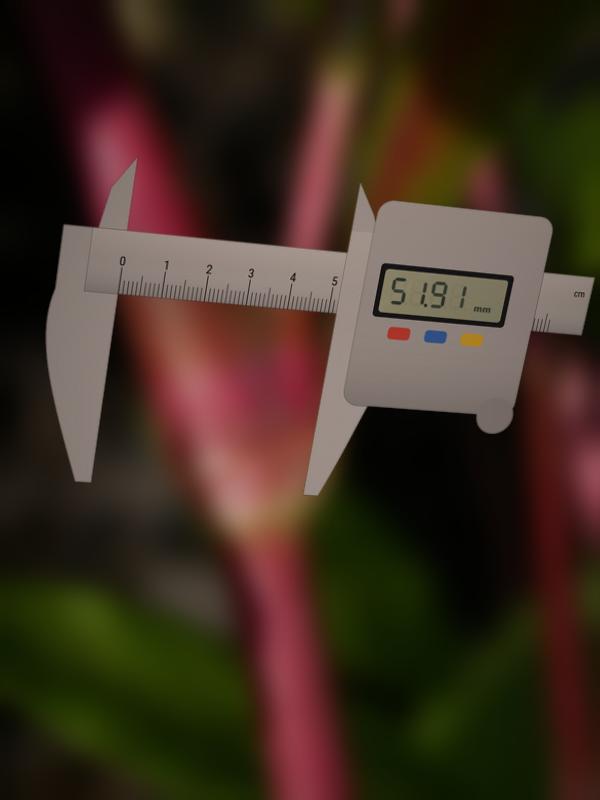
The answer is 51.91 mm
